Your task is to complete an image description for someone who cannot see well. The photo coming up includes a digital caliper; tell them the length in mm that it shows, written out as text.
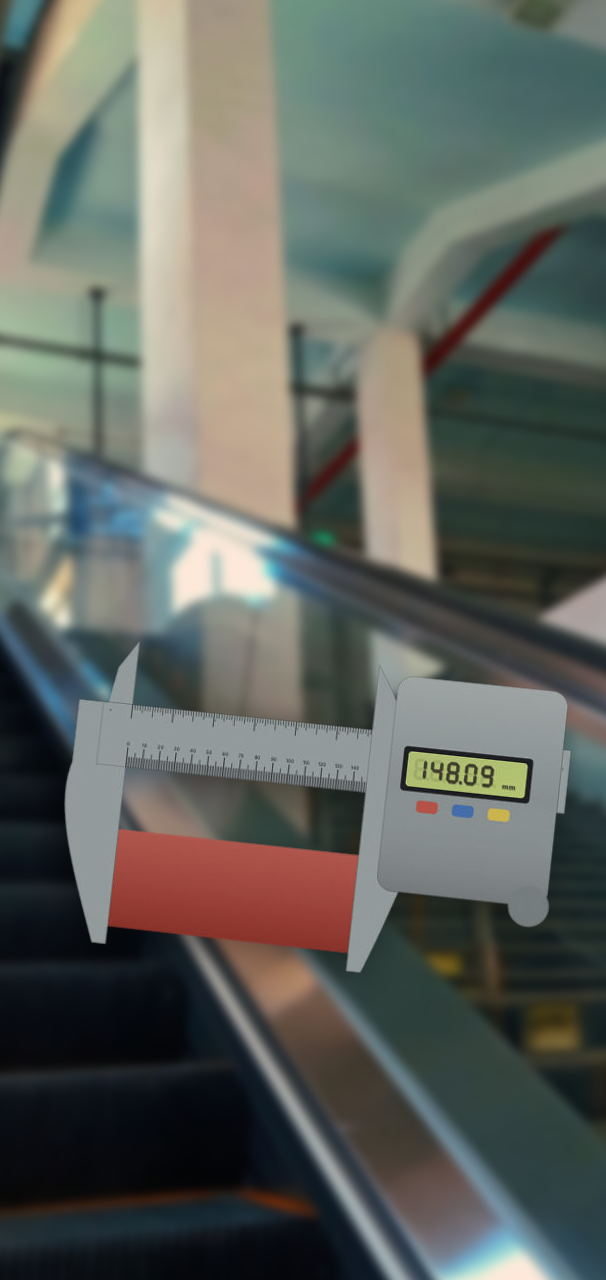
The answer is 148.09 mm
